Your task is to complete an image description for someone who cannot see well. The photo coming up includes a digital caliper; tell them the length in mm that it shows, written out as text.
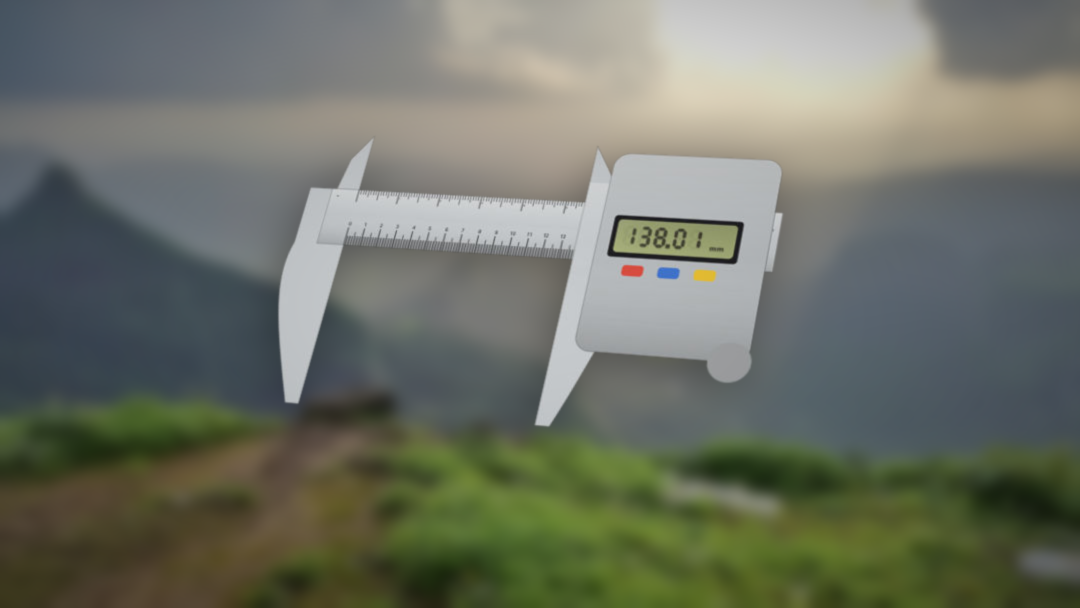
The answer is 138.01 mm
